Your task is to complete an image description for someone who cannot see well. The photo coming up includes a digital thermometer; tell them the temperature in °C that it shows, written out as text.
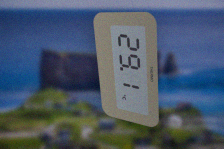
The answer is 29.1 °C
